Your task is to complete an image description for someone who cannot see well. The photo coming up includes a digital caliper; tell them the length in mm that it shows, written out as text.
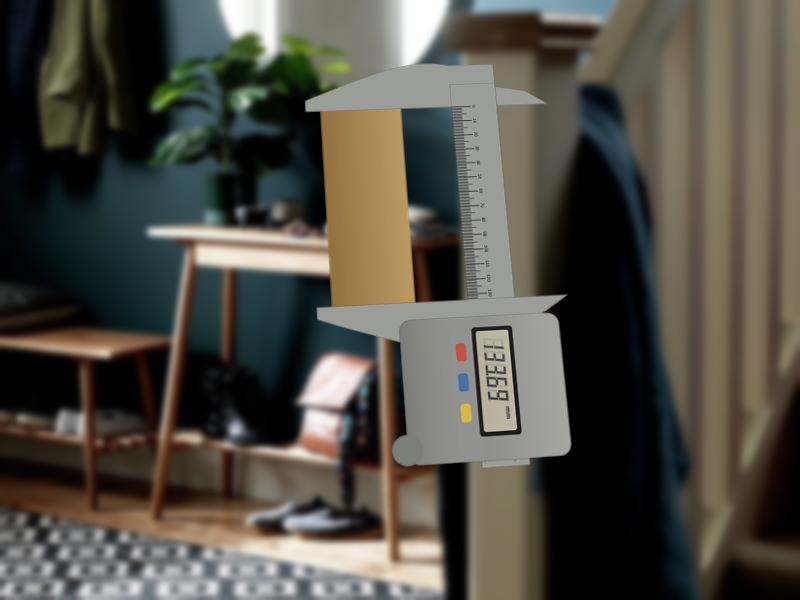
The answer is 133.69 mm
